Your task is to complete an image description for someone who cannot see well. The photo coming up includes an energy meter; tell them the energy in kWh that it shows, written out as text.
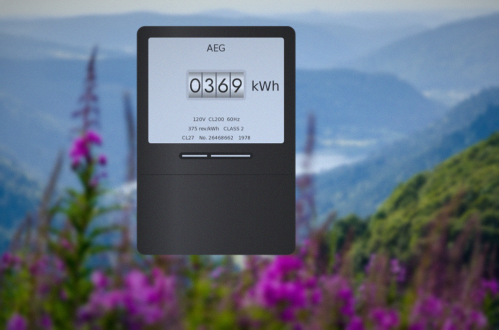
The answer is 369 kWh
